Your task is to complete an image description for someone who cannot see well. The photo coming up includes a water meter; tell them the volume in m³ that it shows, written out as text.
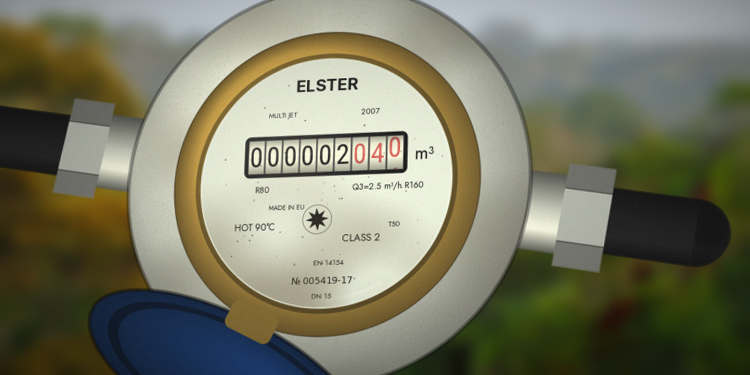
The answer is 2.040 m³
